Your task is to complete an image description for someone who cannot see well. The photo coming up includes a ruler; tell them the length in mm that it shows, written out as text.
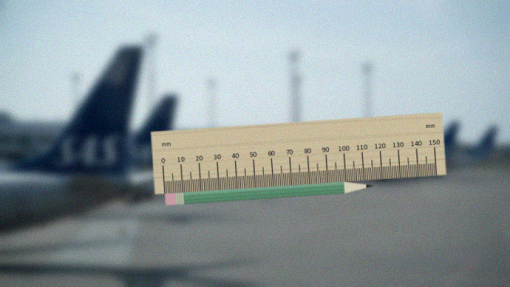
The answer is 115 mm
